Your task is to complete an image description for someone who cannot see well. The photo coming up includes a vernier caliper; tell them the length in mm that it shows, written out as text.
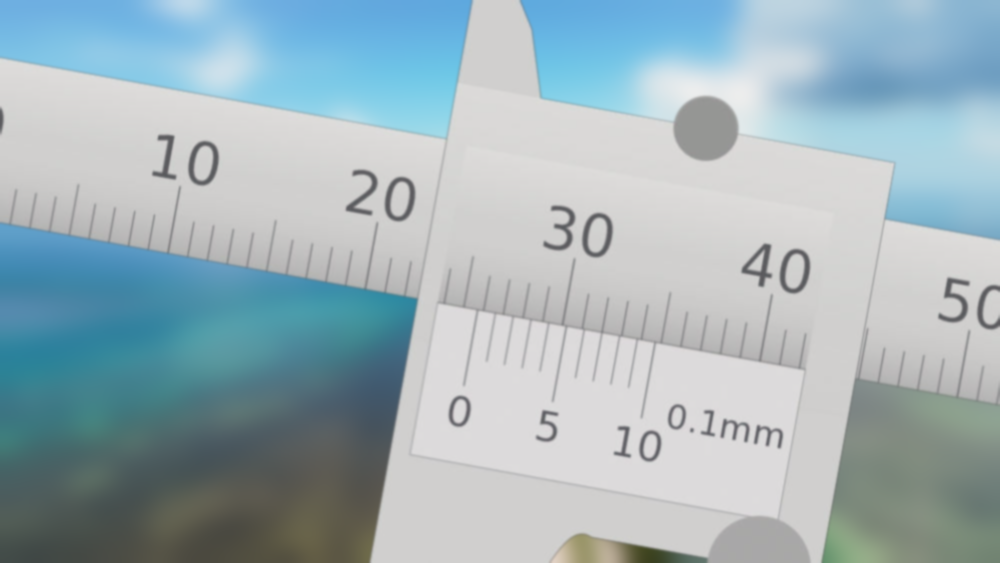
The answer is 25.7 mm
